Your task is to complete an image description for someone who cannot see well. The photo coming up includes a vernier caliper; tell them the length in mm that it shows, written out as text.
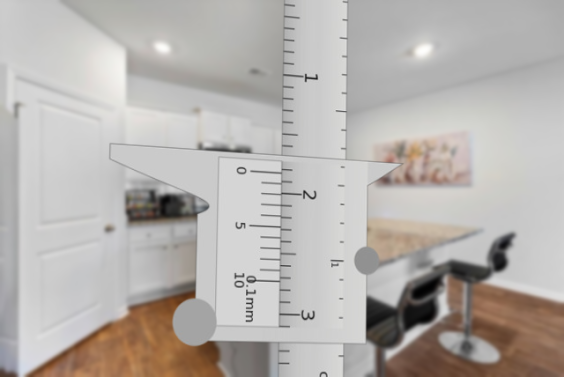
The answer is 18.3 mm
